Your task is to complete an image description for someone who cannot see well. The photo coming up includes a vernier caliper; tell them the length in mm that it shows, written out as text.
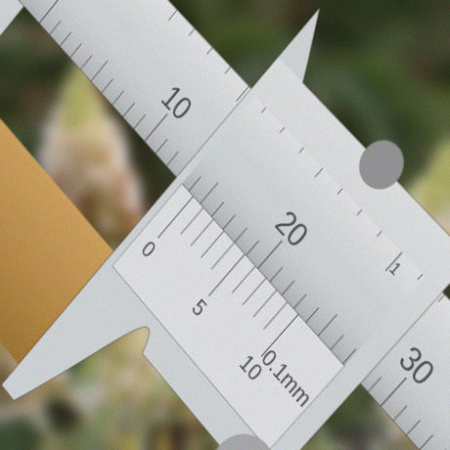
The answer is 14.4 mm
